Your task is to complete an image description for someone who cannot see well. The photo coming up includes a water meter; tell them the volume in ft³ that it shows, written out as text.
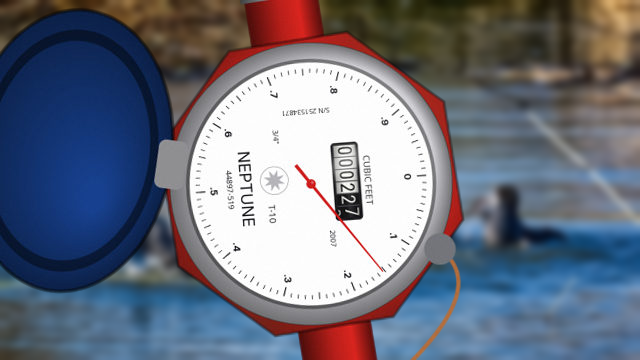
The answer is 227.15 ft³
